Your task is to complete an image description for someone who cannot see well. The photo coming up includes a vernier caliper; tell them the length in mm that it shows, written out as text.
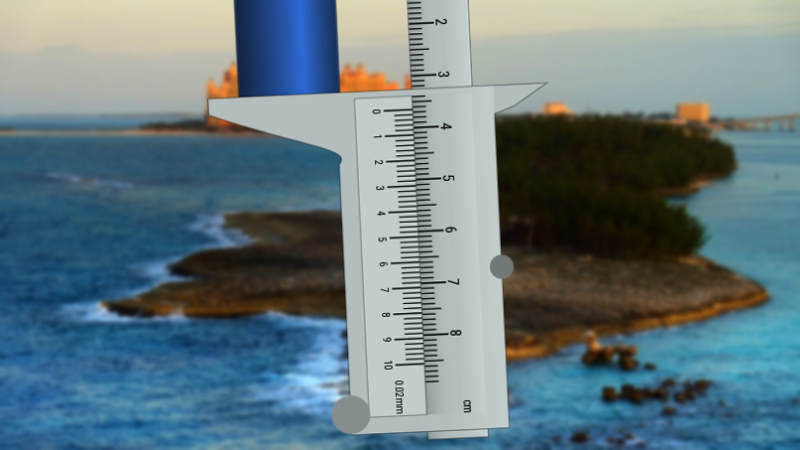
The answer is 36.5 mm
